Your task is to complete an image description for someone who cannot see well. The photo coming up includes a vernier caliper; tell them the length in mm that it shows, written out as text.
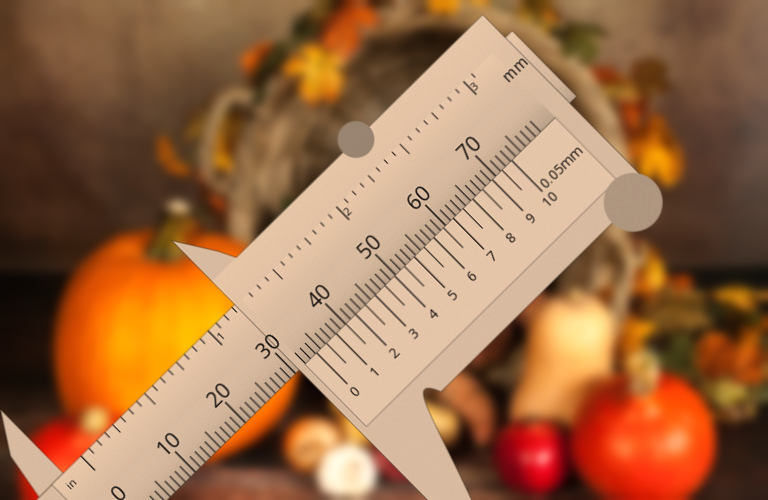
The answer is 34.2 mm
